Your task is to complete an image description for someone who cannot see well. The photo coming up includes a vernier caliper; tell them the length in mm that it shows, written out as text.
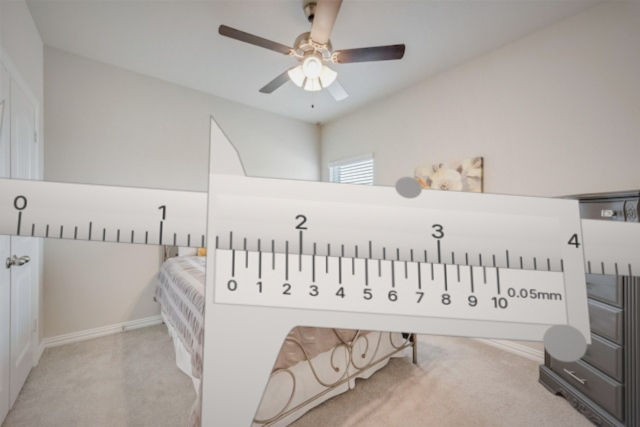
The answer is 15.2 mm
